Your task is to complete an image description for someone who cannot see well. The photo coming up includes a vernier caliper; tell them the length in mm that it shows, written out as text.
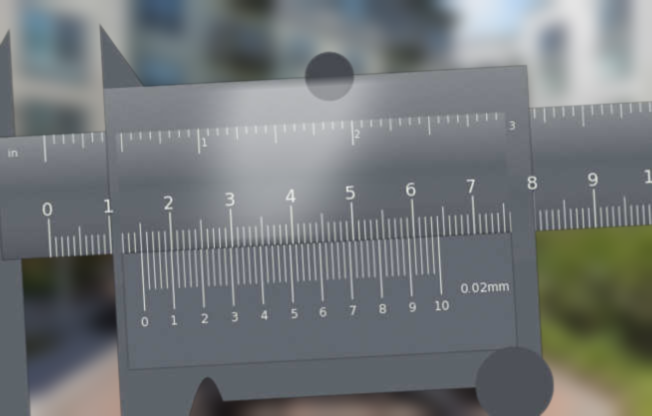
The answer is 15.0 mm
